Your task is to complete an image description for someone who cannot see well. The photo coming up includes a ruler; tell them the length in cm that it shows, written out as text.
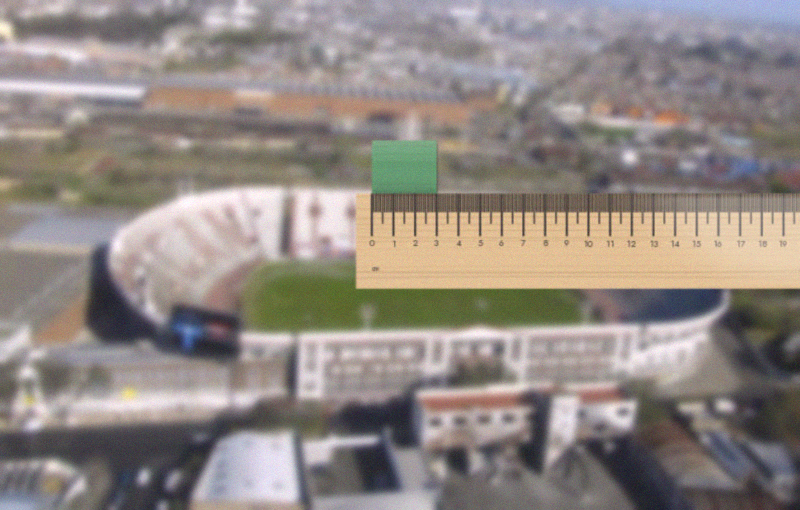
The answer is 3 cm
